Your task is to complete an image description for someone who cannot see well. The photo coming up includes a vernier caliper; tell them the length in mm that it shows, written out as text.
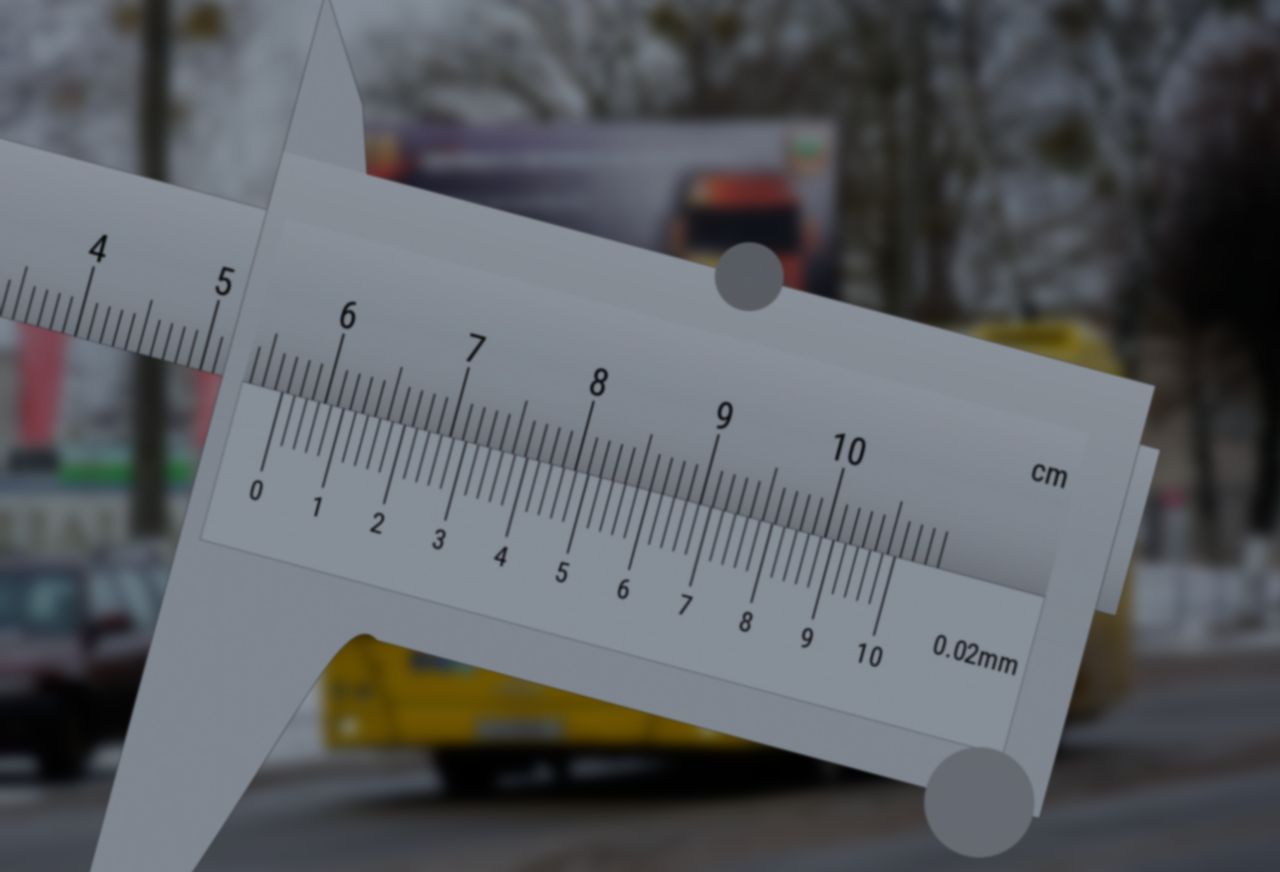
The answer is 56.6 mm
